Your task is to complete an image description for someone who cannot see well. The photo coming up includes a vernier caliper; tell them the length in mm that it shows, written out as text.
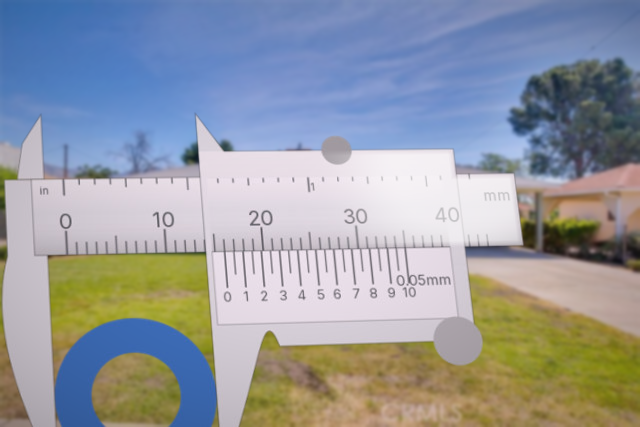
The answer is 16.0 mm
